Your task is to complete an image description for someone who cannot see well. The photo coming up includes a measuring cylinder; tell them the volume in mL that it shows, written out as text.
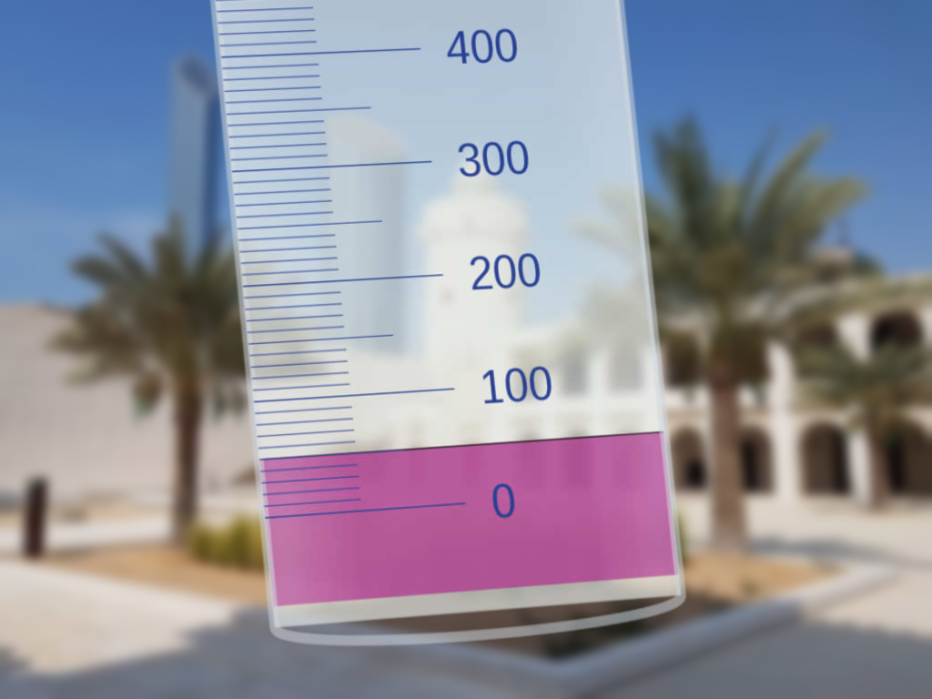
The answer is 50 mL
